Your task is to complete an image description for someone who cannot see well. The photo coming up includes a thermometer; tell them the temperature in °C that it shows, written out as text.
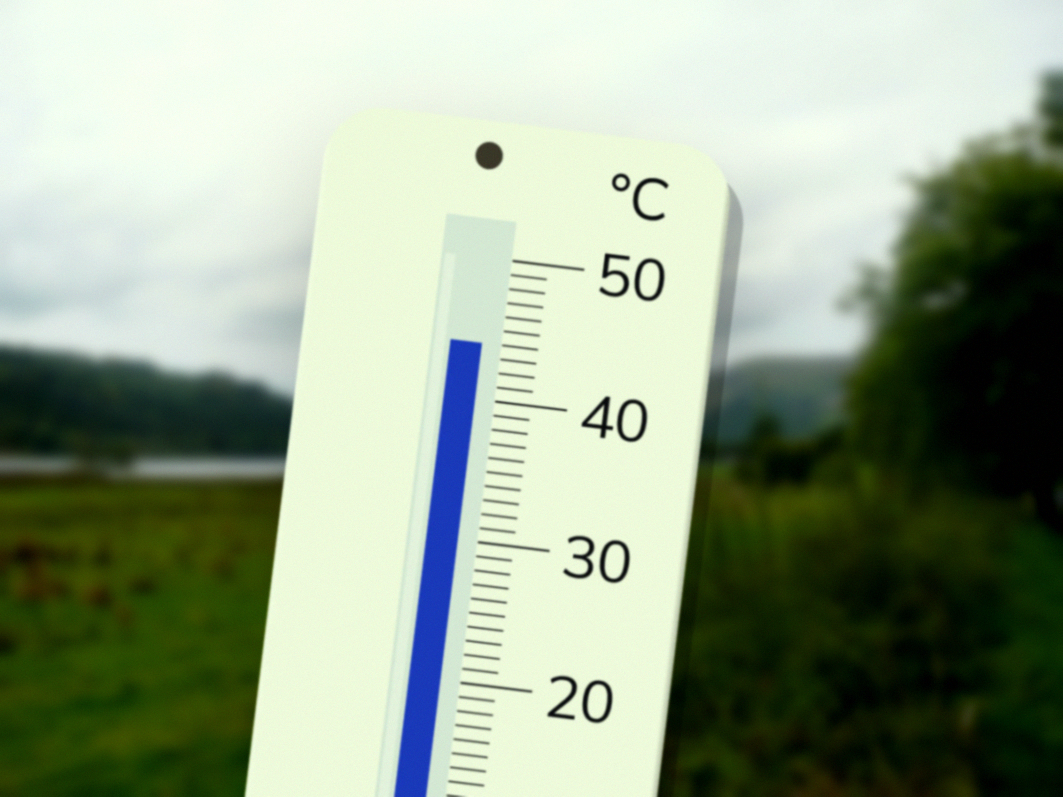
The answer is 44 °C
